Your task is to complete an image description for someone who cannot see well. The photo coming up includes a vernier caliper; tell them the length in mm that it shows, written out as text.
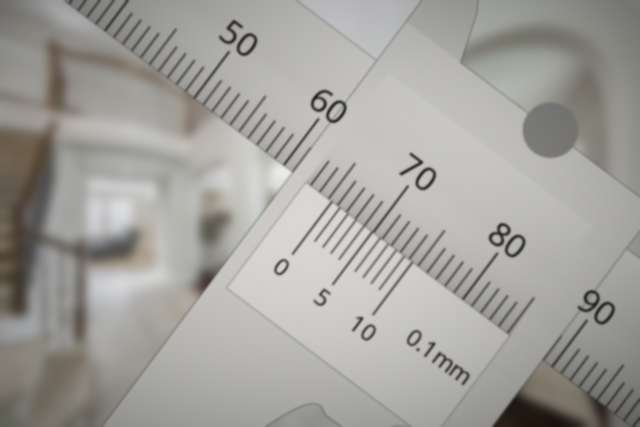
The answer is 65.4 mm
